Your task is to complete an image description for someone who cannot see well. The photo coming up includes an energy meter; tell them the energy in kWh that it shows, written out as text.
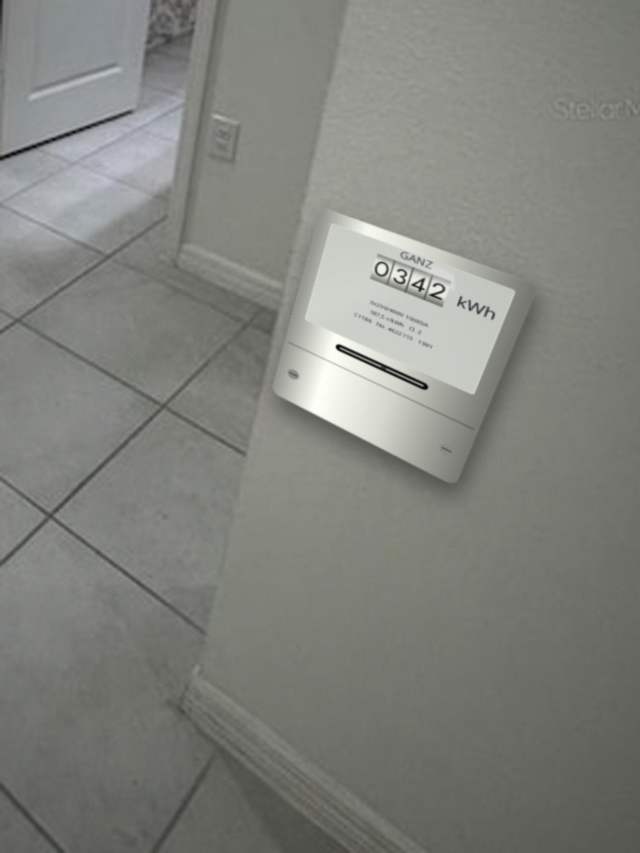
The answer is 342 kWh
